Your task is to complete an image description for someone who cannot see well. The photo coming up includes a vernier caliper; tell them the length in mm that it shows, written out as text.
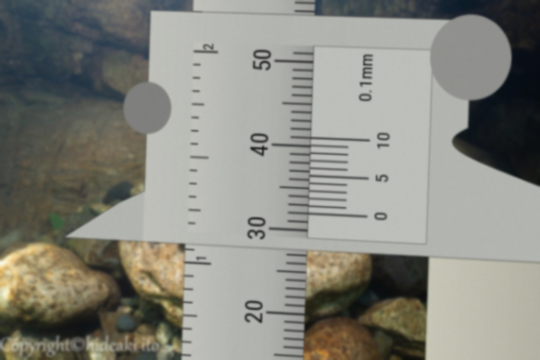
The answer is 32.0 mm
